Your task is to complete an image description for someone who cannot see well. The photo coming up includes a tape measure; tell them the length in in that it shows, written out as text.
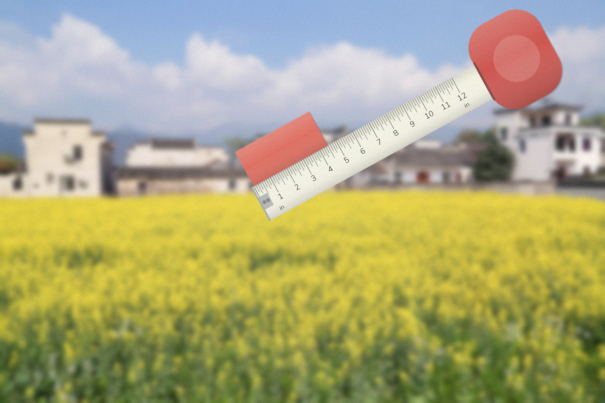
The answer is 4.5 in
